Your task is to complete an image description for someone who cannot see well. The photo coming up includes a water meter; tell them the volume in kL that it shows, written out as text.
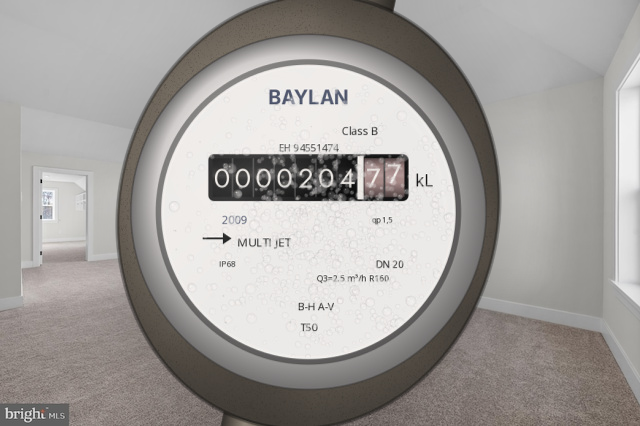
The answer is 204.77 kL
